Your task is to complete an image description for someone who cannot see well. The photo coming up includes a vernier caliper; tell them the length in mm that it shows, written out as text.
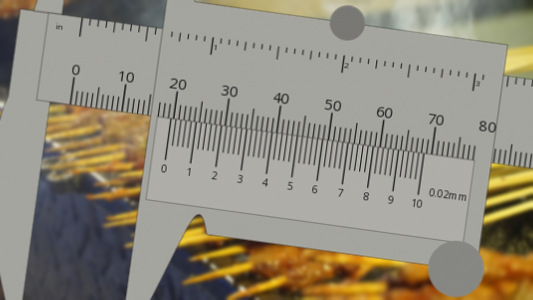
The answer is 19.5 mm
